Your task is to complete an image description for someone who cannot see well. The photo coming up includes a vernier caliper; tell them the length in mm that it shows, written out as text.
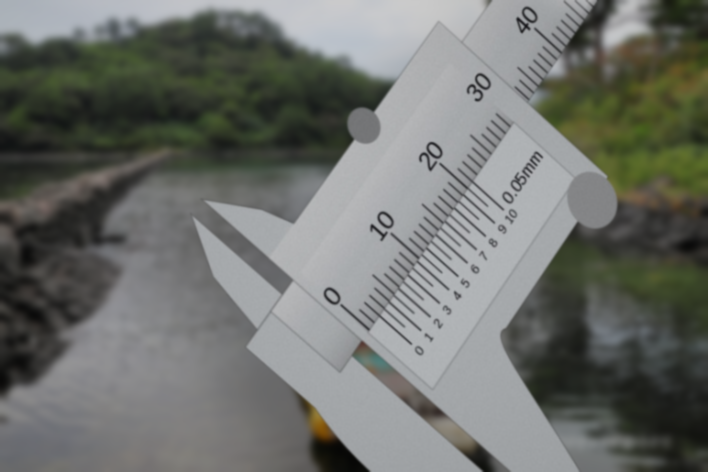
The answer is 2.0 mm
